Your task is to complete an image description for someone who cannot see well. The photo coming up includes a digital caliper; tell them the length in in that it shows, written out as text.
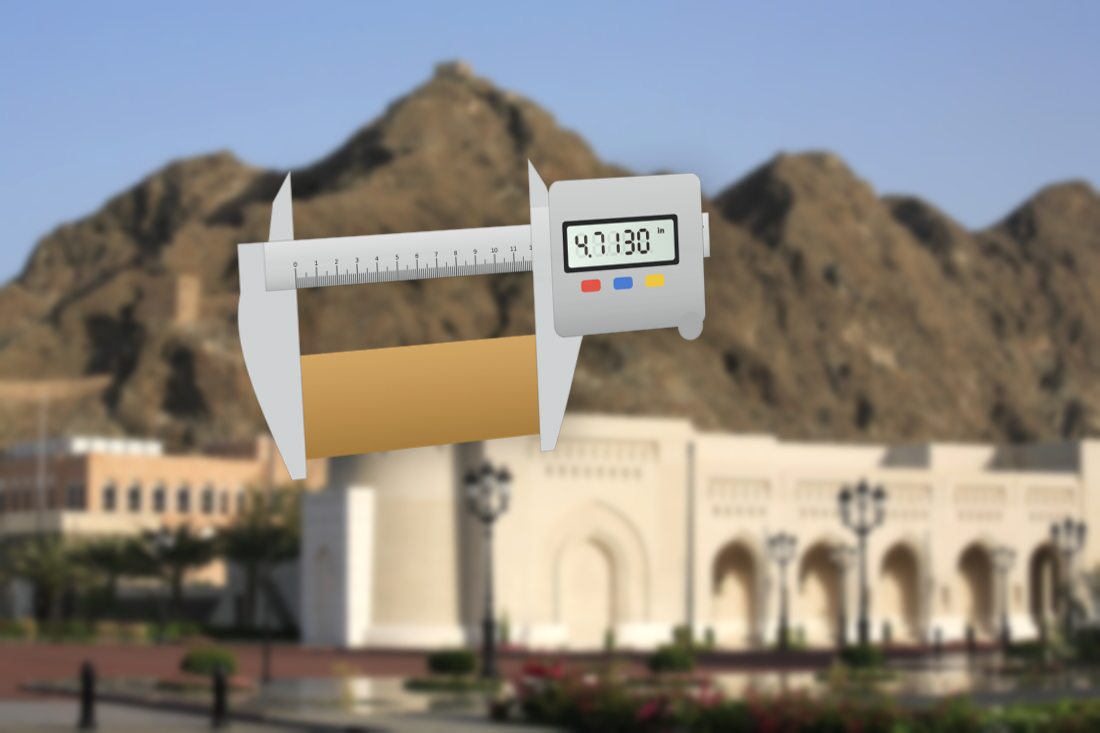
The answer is 4.7130 in
